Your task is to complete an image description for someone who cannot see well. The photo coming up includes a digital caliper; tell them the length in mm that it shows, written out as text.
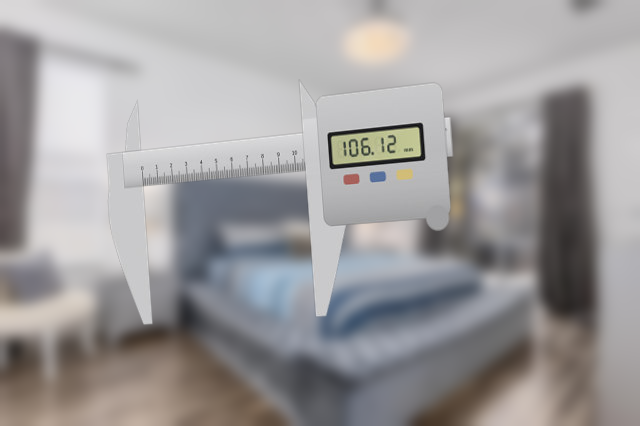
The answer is 106.12 mm
